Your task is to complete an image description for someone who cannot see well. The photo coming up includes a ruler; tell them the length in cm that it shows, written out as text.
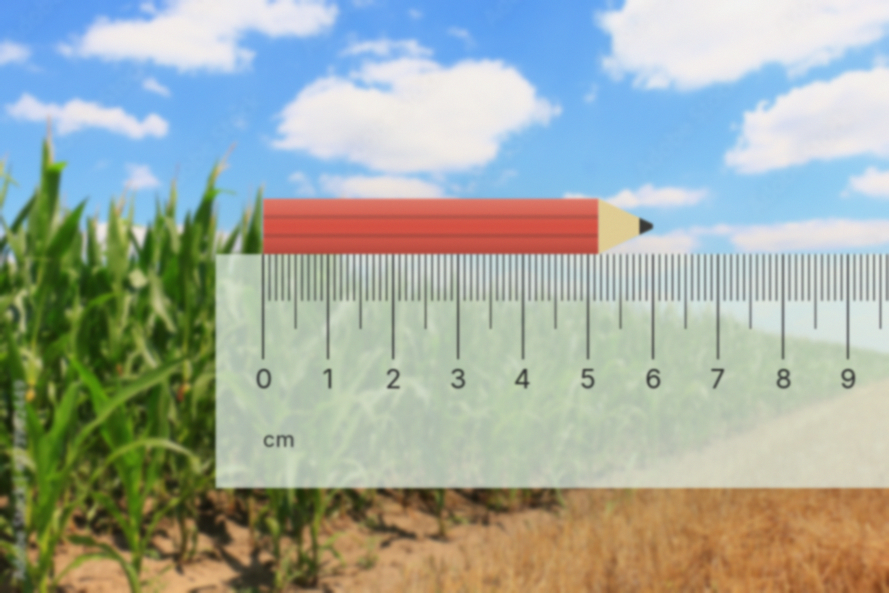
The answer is 6 cm
